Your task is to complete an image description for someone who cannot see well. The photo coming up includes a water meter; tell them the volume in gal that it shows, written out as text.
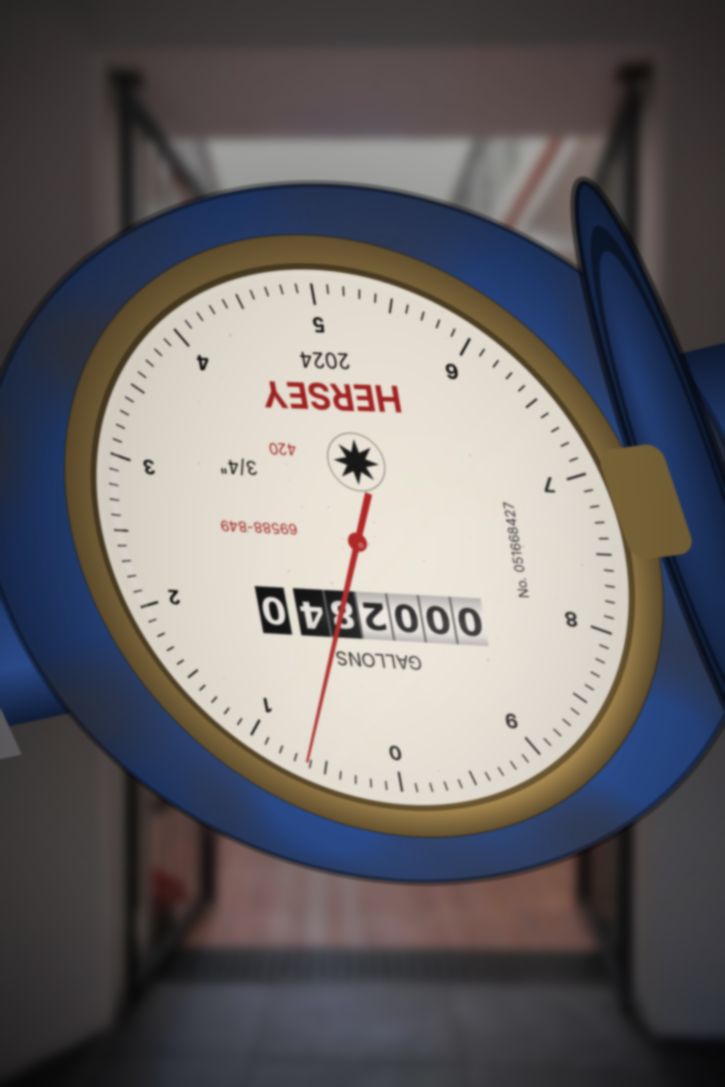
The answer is 2840.6 gal
